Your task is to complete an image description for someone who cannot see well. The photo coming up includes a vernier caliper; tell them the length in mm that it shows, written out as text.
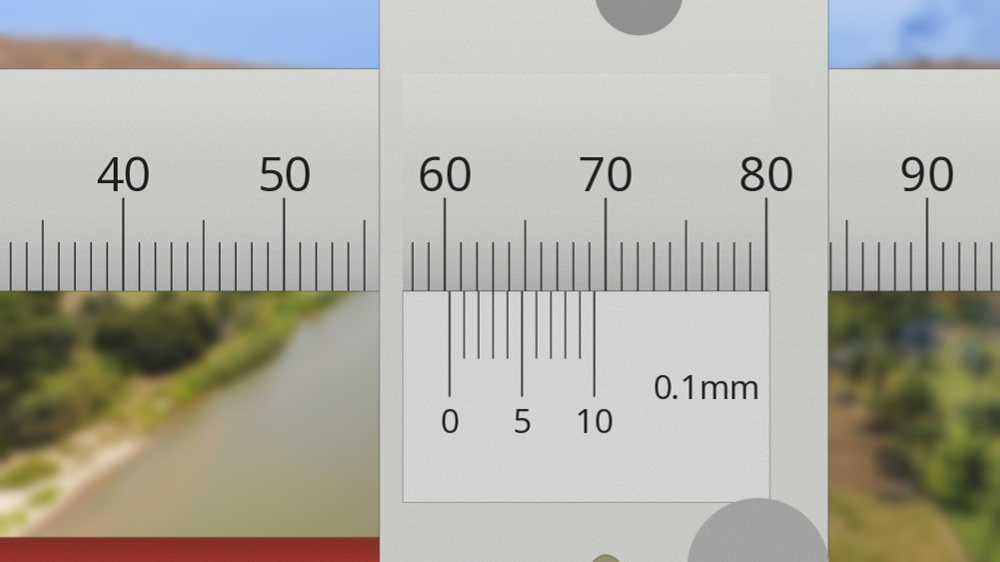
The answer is 60.3 mm
